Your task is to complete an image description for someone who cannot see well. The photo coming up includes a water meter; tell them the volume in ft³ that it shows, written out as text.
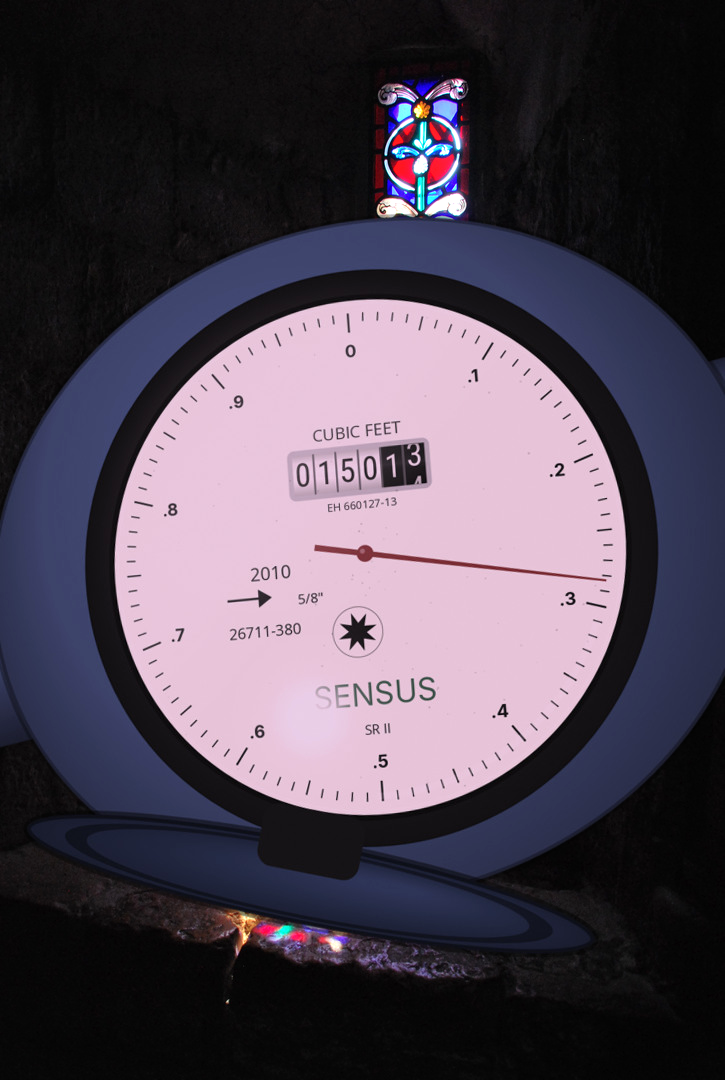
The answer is 15013.28 ft³
